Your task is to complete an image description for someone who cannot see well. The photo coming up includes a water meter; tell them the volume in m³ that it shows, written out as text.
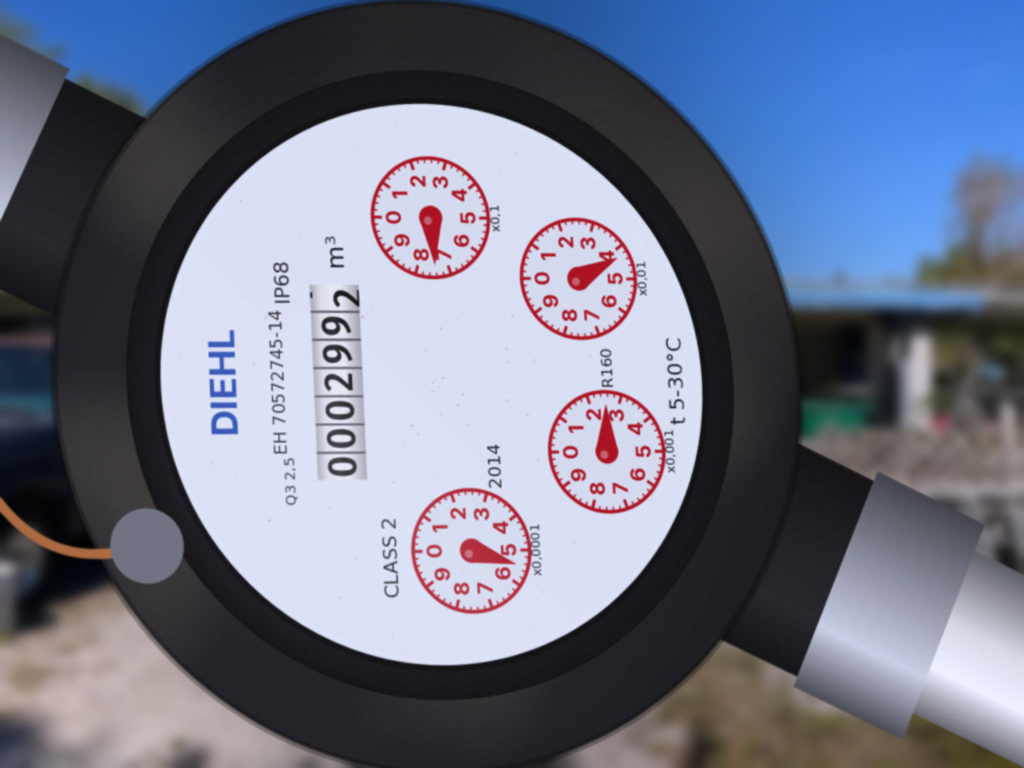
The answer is 2991.7425 m³
